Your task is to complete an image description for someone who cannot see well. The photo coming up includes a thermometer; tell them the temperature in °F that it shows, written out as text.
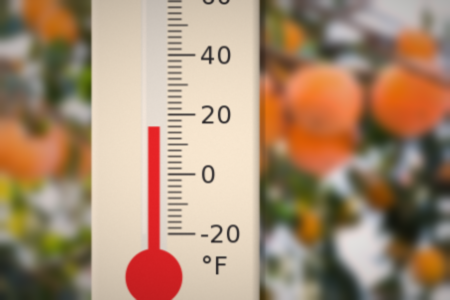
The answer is 16 °F
